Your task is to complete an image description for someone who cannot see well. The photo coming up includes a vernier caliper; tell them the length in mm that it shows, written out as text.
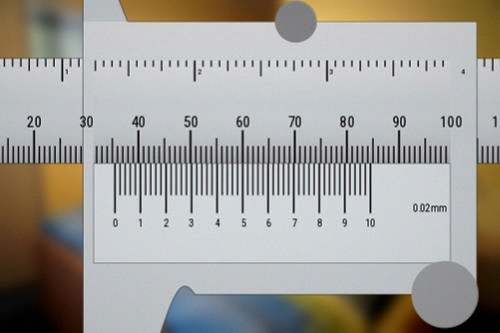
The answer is 35.5 mm
